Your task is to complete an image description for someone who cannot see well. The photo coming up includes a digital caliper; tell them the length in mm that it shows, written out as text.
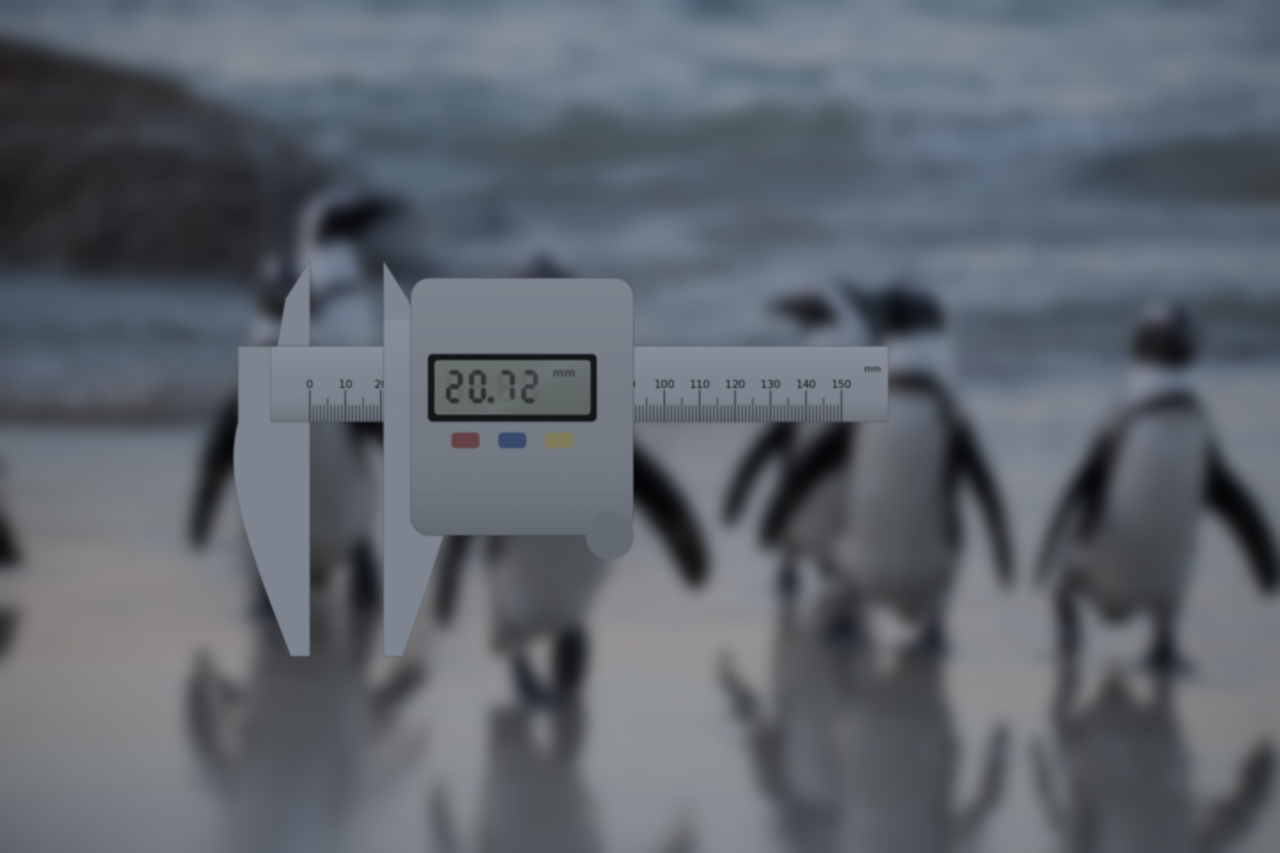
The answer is 20.72 mm
